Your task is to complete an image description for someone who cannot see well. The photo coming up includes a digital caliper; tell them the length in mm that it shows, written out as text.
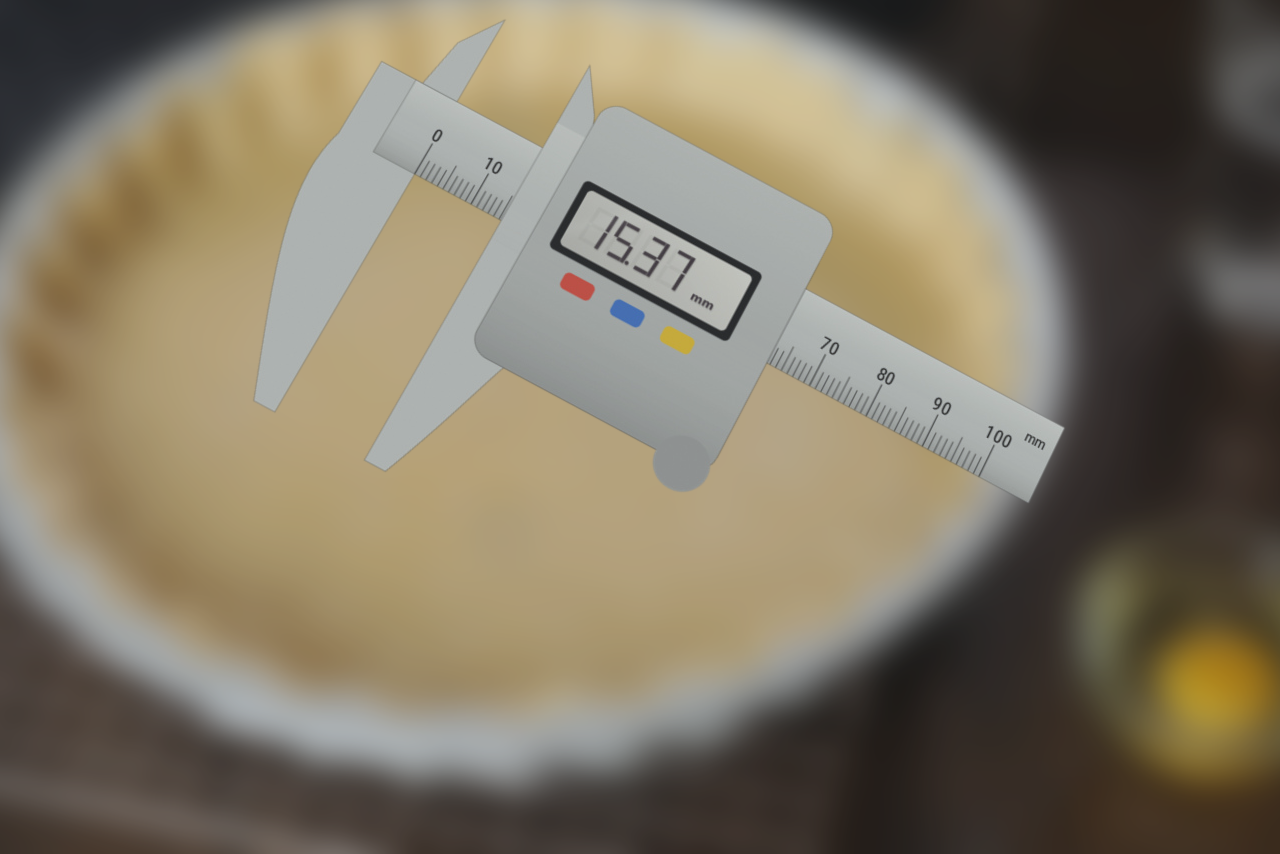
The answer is 15.37 mm
